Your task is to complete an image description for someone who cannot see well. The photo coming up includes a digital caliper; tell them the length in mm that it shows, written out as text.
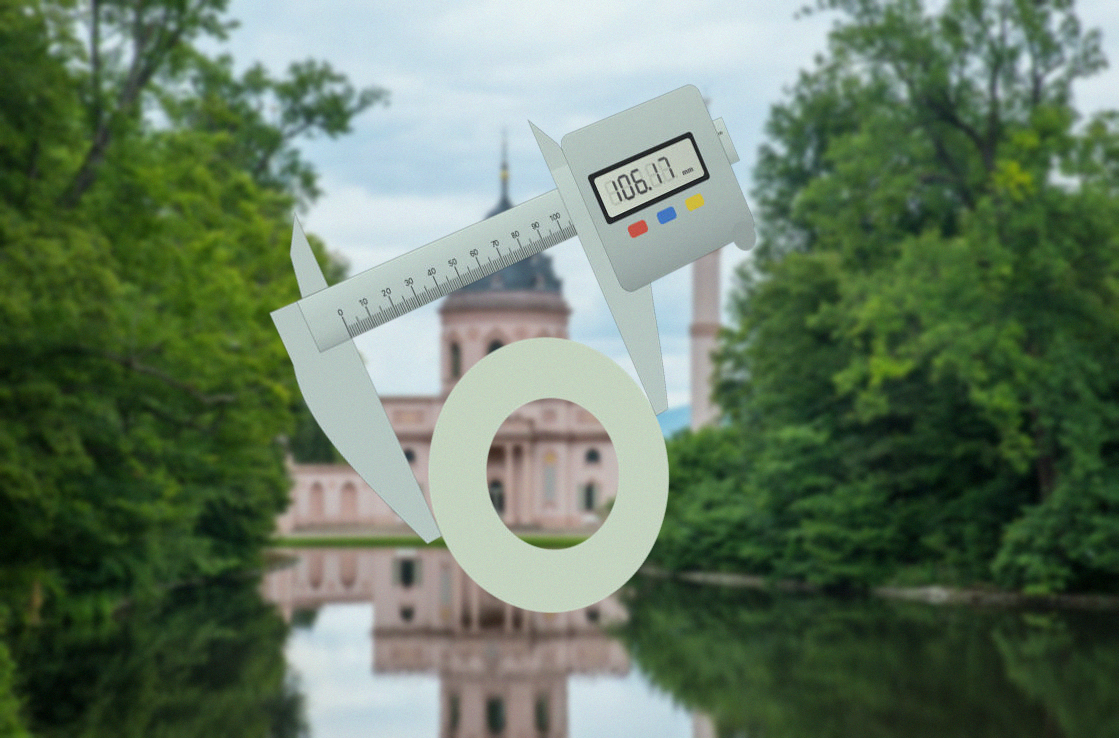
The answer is 106.17 mm
